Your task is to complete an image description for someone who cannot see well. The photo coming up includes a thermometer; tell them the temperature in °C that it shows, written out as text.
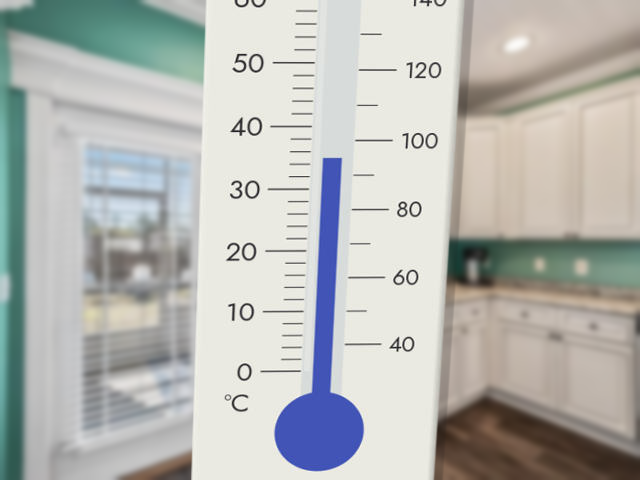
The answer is 35 °C
